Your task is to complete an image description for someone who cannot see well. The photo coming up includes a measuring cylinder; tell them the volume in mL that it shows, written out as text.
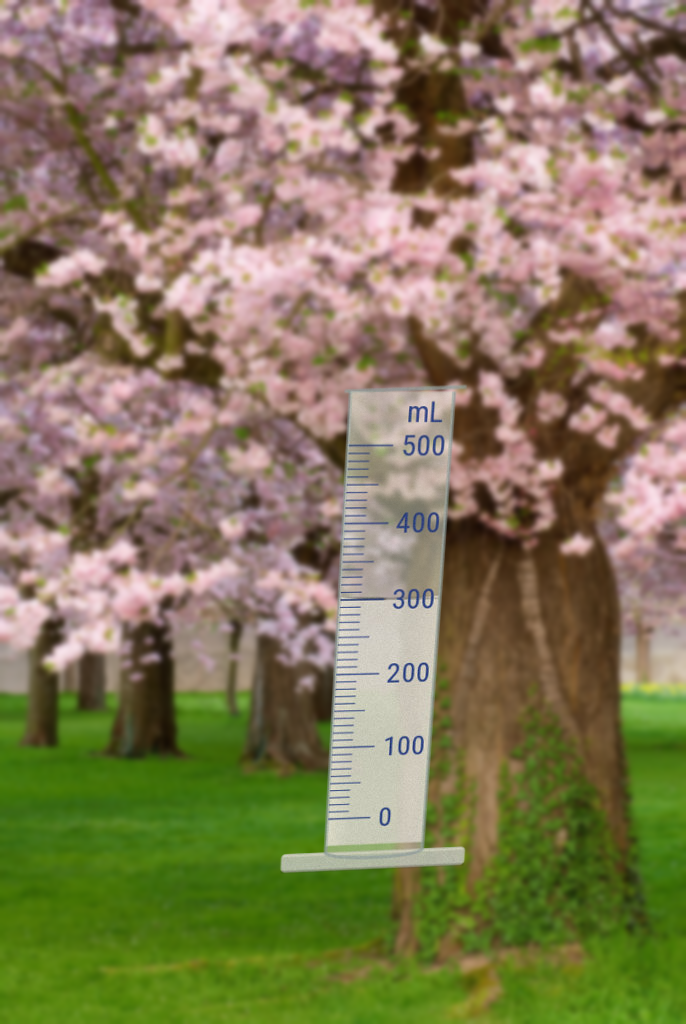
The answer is 300 mL
